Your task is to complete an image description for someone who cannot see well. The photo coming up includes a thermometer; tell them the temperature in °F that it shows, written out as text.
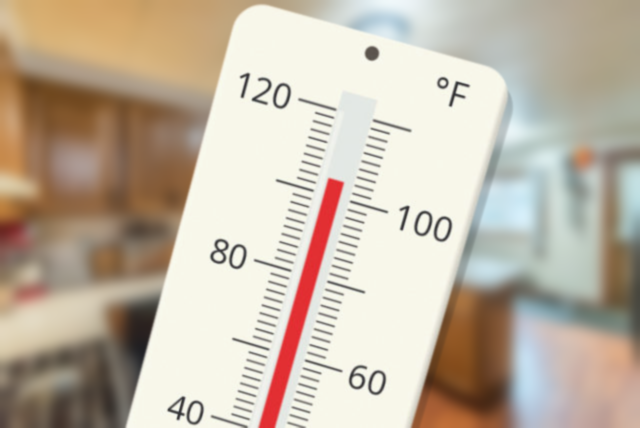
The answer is 104 °F
